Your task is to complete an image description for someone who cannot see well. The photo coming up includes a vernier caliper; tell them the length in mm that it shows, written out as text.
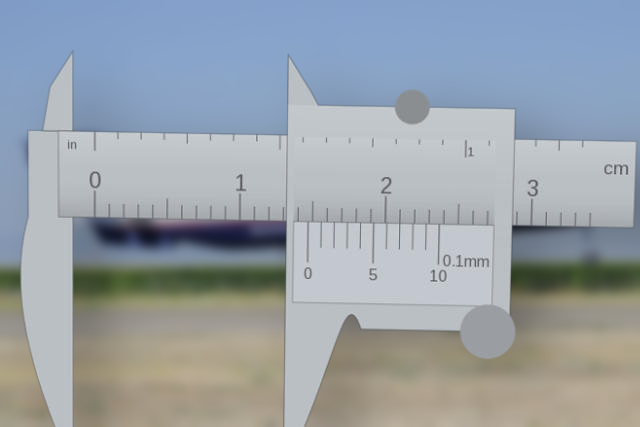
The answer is 14.7 mm
